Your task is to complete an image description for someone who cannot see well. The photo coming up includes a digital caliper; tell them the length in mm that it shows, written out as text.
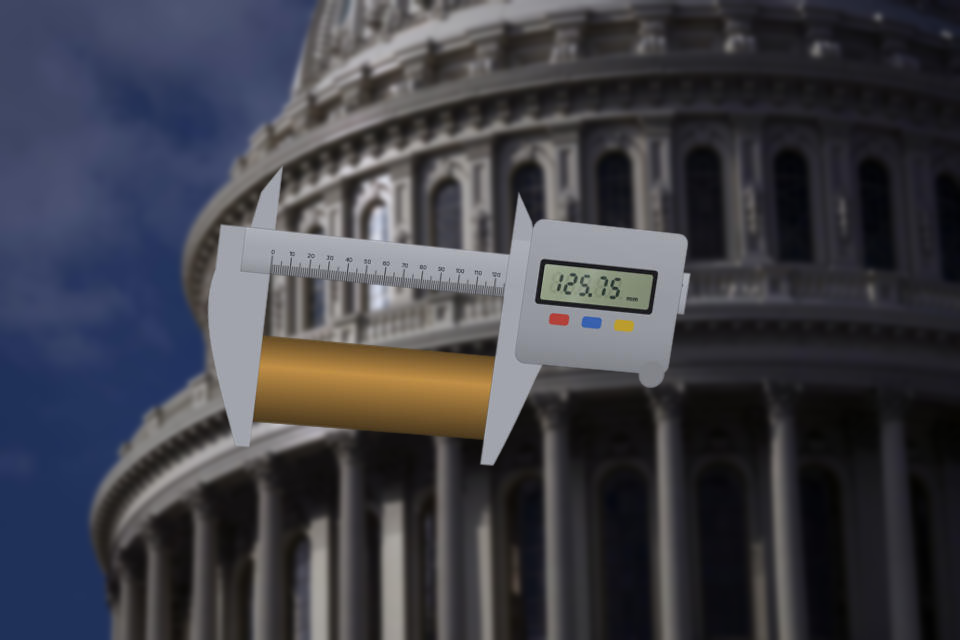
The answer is 125.75 mm
